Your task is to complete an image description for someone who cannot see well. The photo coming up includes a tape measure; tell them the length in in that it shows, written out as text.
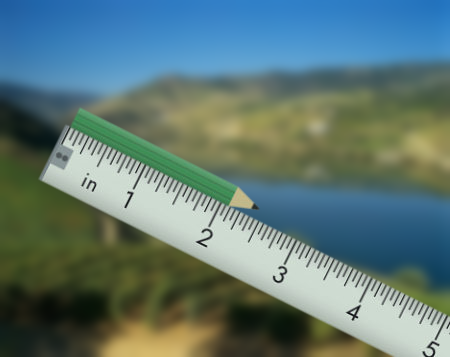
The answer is 2.4375 in
